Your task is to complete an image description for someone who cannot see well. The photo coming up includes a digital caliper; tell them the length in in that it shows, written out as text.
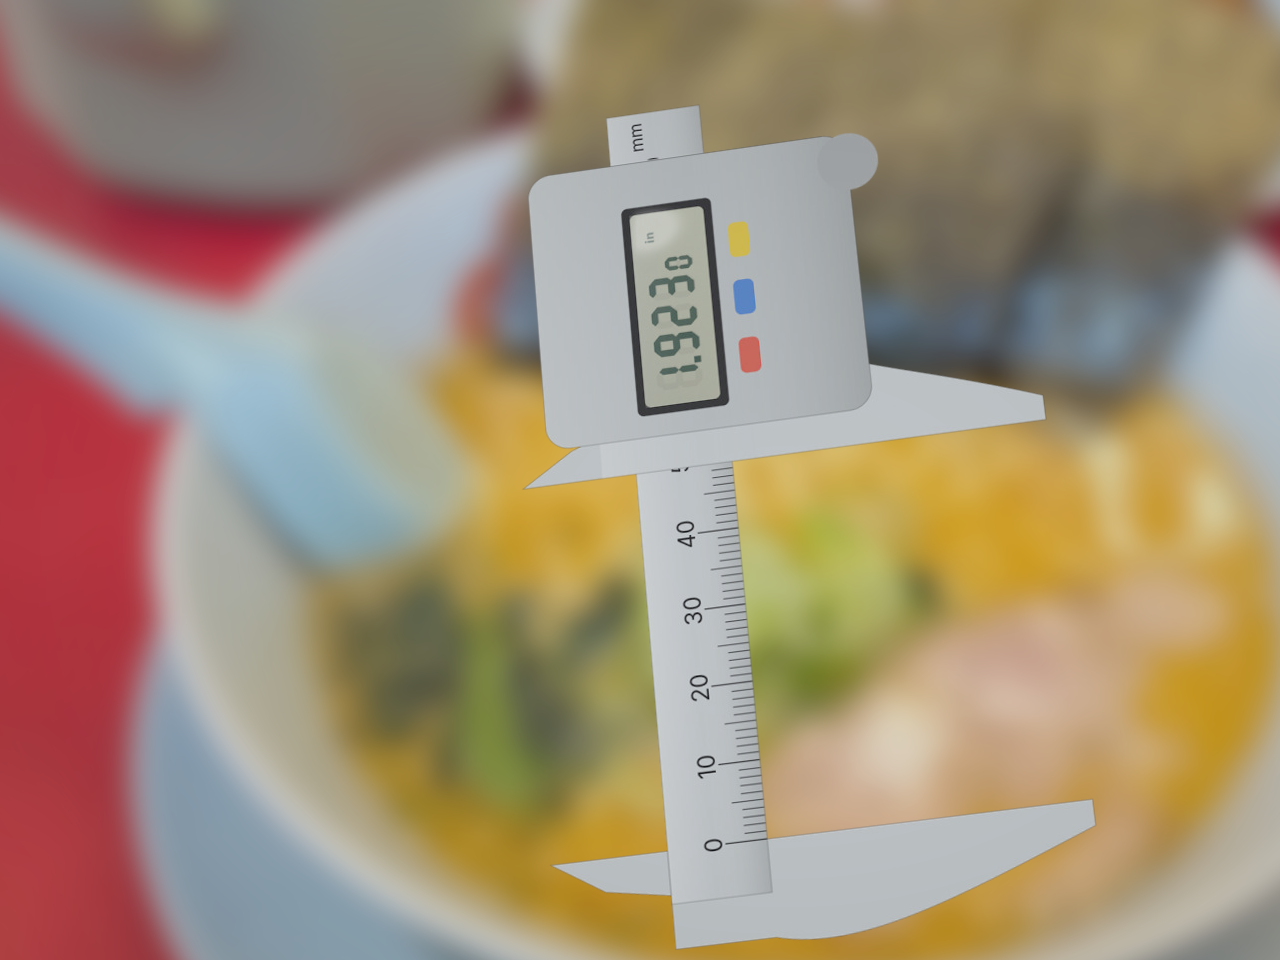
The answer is 1.9230 in
